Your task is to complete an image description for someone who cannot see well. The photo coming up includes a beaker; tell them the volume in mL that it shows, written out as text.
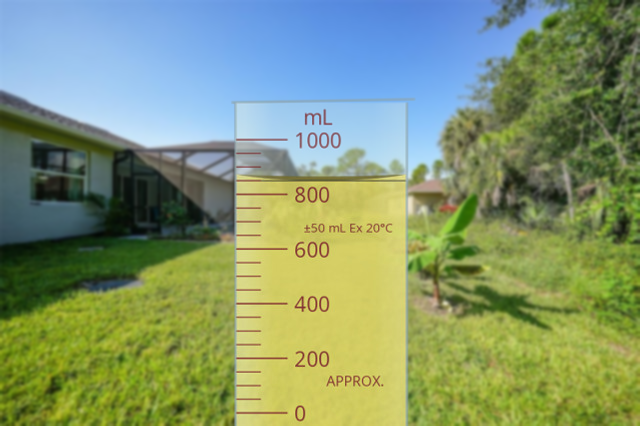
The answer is 850 mL
